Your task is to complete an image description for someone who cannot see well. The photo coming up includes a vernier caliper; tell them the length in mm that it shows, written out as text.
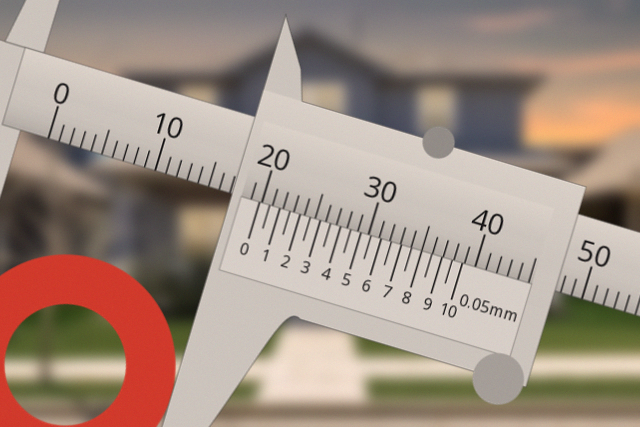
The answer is 19.8 mm
